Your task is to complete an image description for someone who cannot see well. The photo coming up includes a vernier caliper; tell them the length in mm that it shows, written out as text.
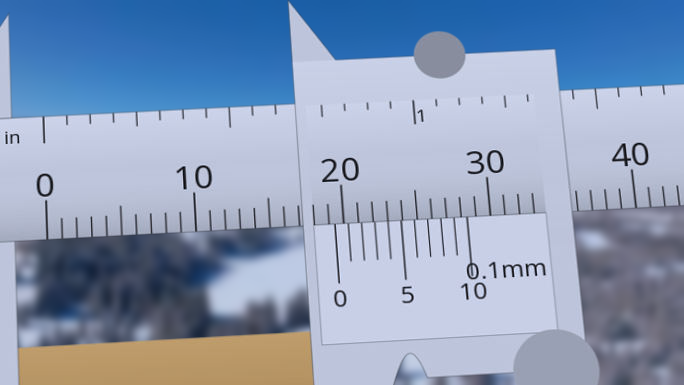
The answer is 19.4 mm
